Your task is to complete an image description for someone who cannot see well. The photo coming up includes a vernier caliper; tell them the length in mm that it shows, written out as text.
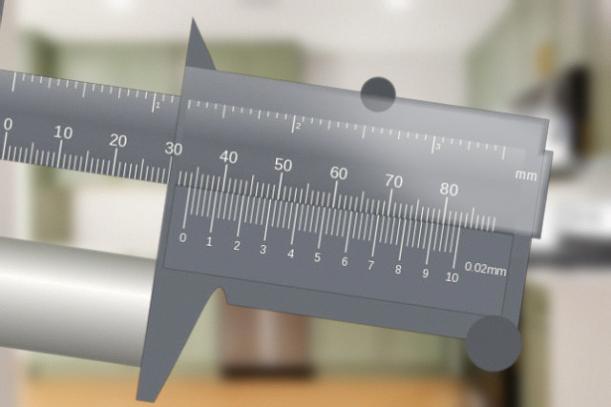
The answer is 34.0 mm
